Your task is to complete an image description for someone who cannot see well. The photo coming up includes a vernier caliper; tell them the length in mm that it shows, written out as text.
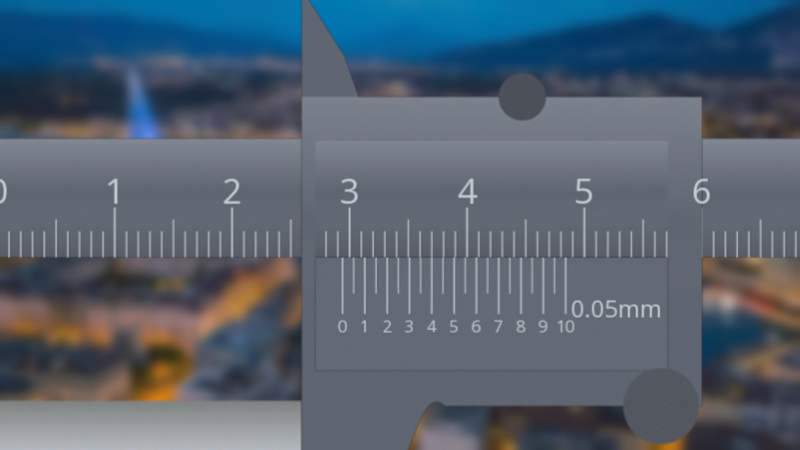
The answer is 29.4 mm
